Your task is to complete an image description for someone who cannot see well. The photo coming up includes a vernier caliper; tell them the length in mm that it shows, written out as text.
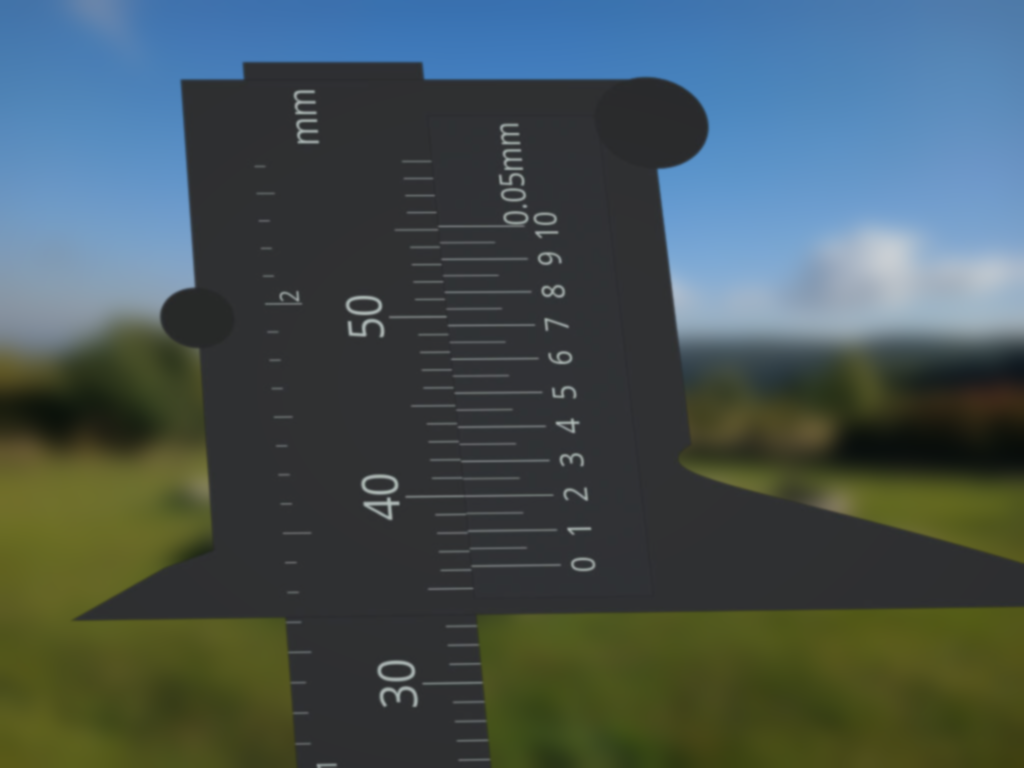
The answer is 36.2 mm
